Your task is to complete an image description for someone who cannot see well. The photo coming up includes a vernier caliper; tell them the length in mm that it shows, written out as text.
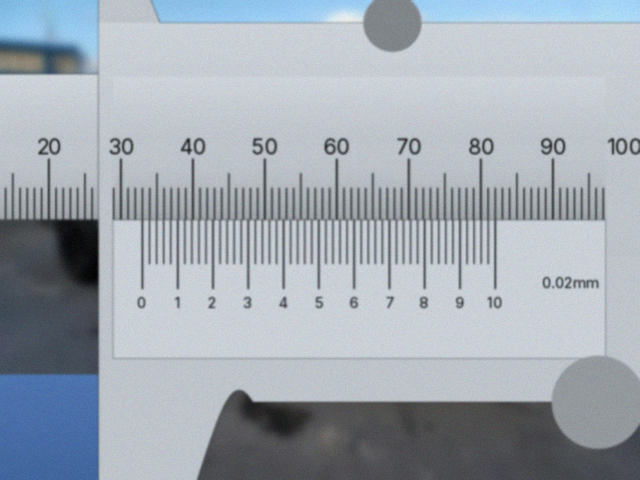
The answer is 33.0 mm
